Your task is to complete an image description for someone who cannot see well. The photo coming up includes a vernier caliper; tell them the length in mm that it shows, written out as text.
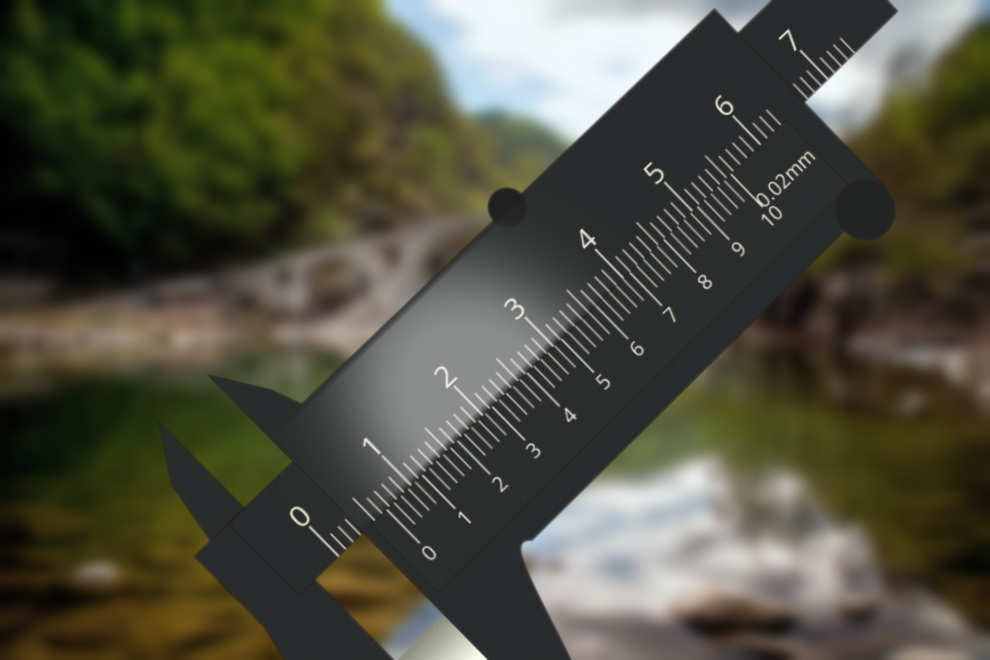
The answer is 6.6 mm
